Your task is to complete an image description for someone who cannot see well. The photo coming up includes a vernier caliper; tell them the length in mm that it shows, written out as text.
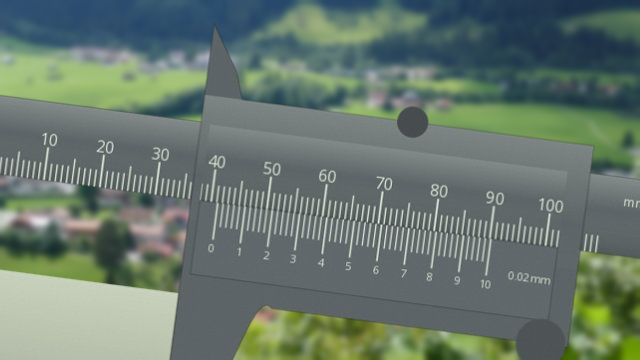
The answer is 41.2 mm
